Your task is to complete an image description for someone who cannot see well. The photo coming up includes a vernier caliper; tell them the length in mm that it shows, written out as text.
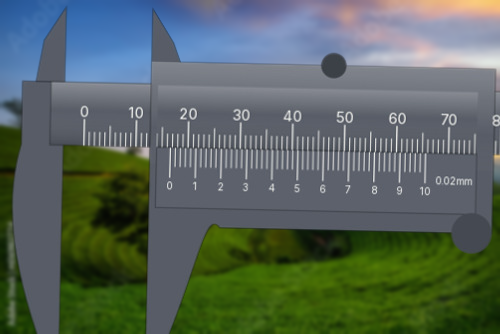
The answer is 16.6 mm
